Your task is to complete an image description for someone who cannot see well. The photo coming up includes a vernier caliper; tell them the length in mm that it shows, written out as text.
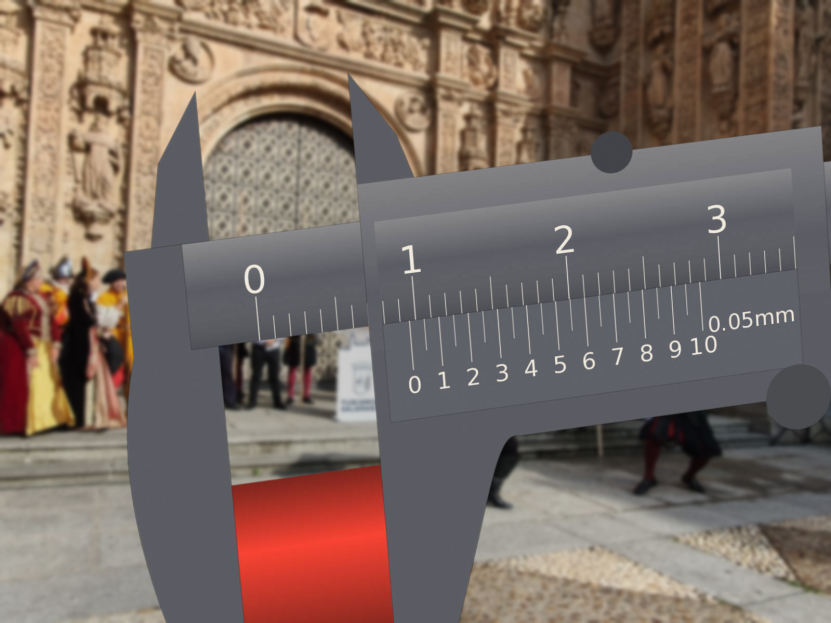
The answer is 9.6 mm
